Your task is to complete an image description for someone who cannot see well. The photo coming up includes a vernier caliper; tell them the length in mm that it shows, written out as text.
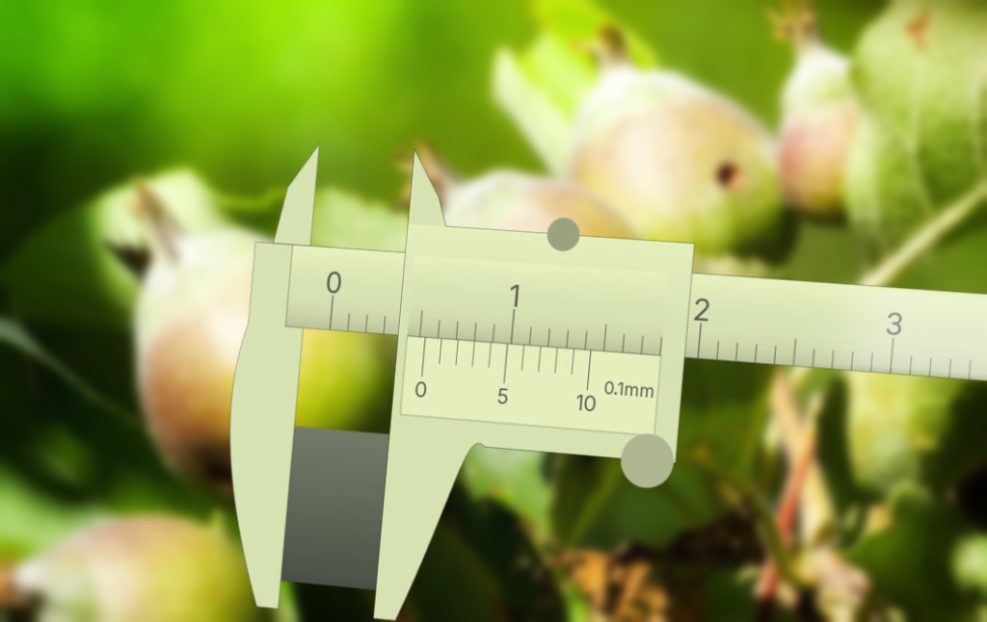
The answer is 5.3 mm
